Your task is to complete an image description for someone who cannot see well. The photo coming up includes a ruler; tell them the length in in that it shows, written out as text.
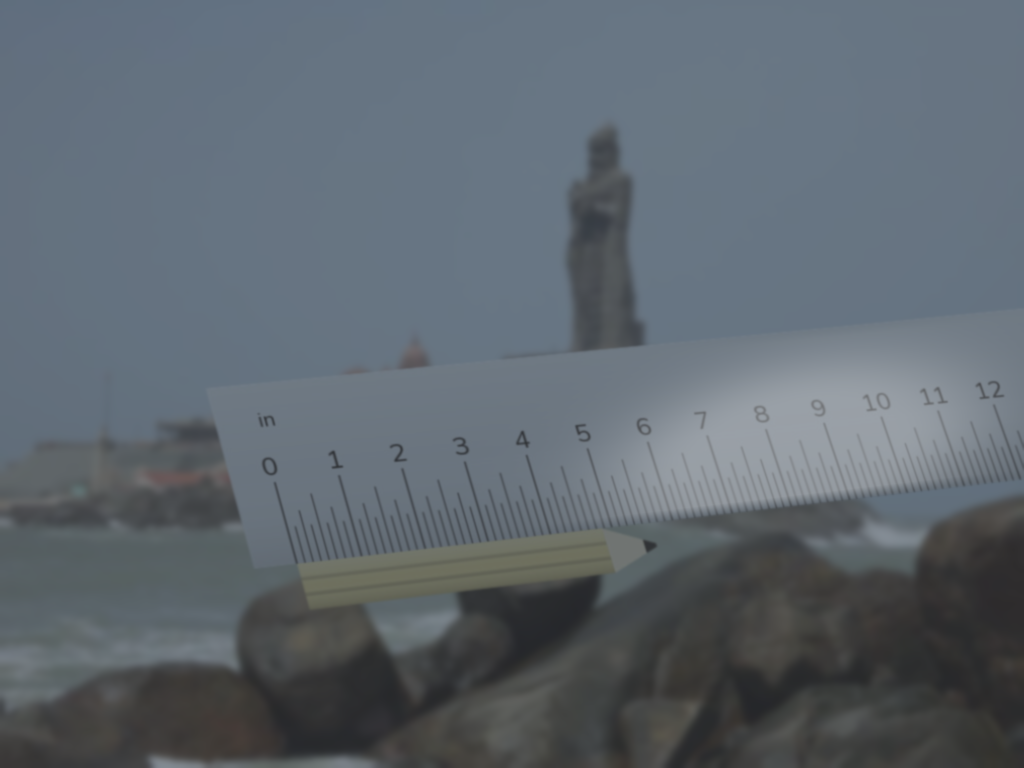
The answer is 5.625 in
